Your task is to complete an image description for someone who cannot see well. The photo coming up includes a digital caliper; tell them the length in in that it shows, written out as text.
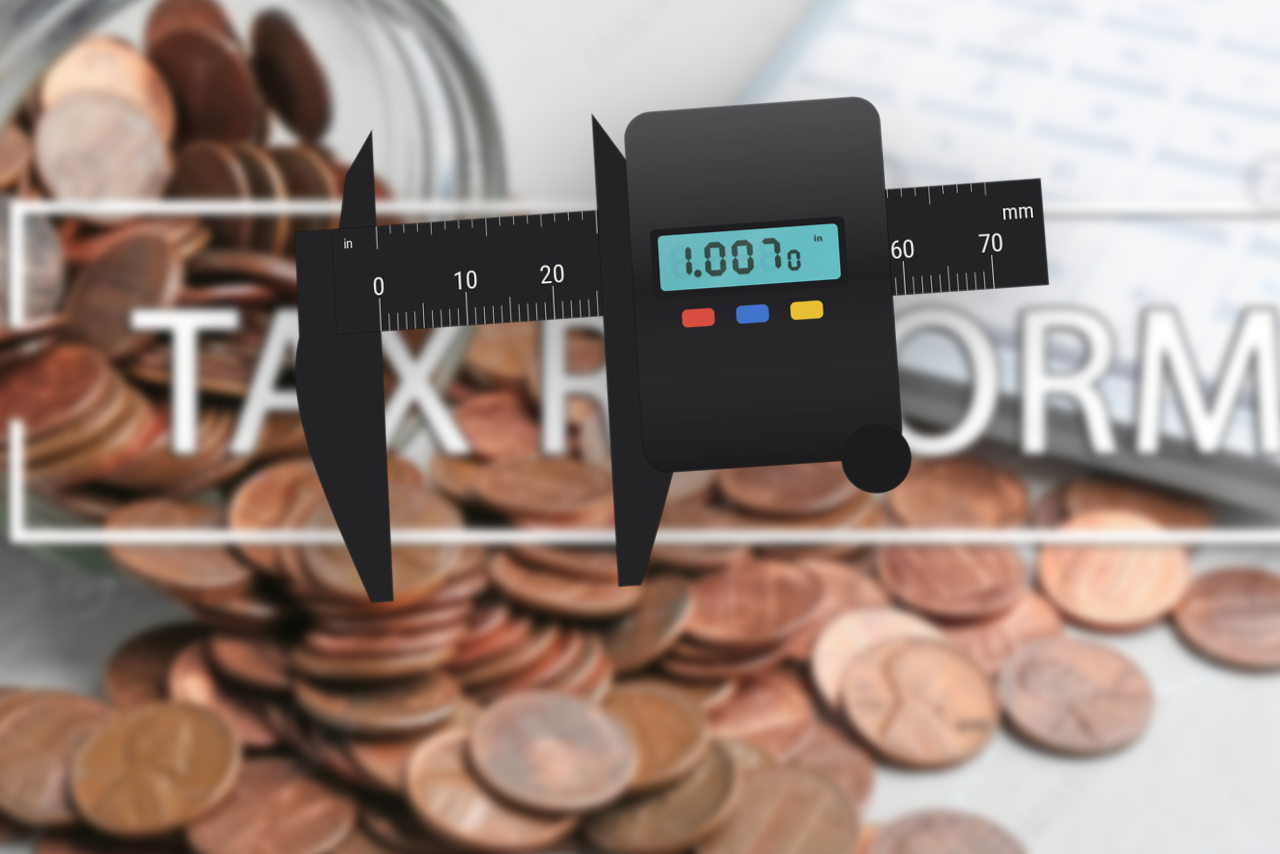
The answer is 1.0070 in
